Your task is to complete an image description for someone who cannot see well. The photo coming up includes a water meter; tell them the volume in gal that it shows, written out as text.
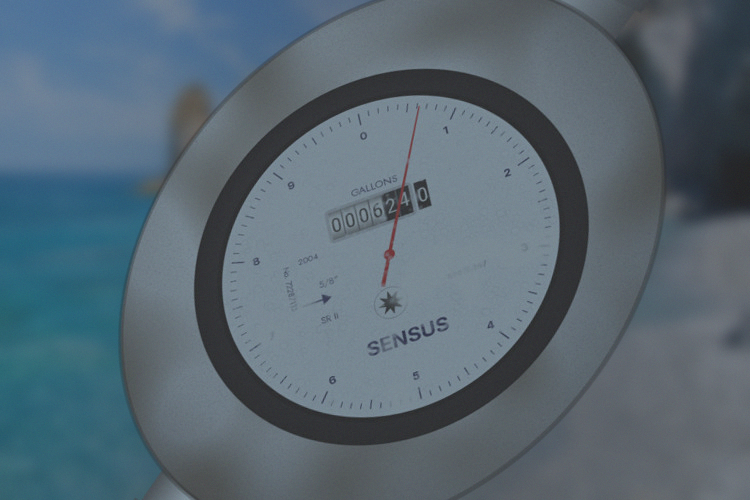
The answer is 6240.6 gal
